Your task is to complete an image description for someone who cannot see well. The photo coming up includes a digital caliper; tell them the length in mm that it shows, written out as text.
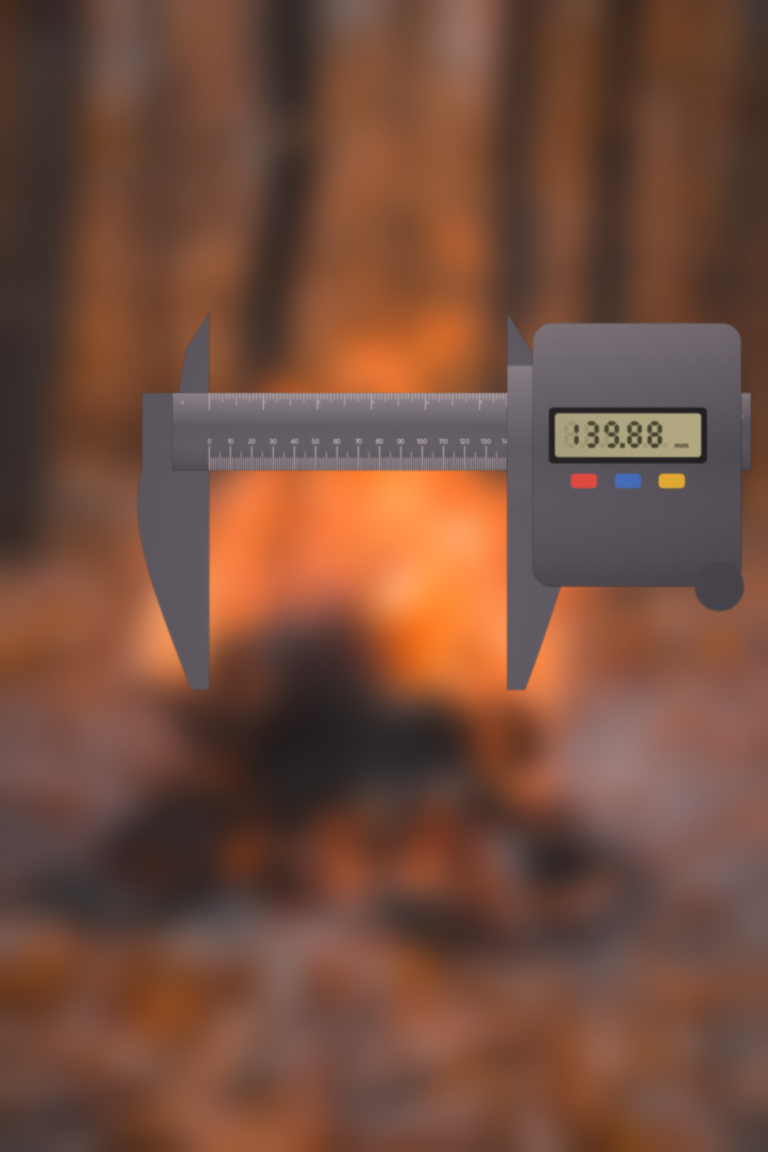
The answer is 139.88 mm
